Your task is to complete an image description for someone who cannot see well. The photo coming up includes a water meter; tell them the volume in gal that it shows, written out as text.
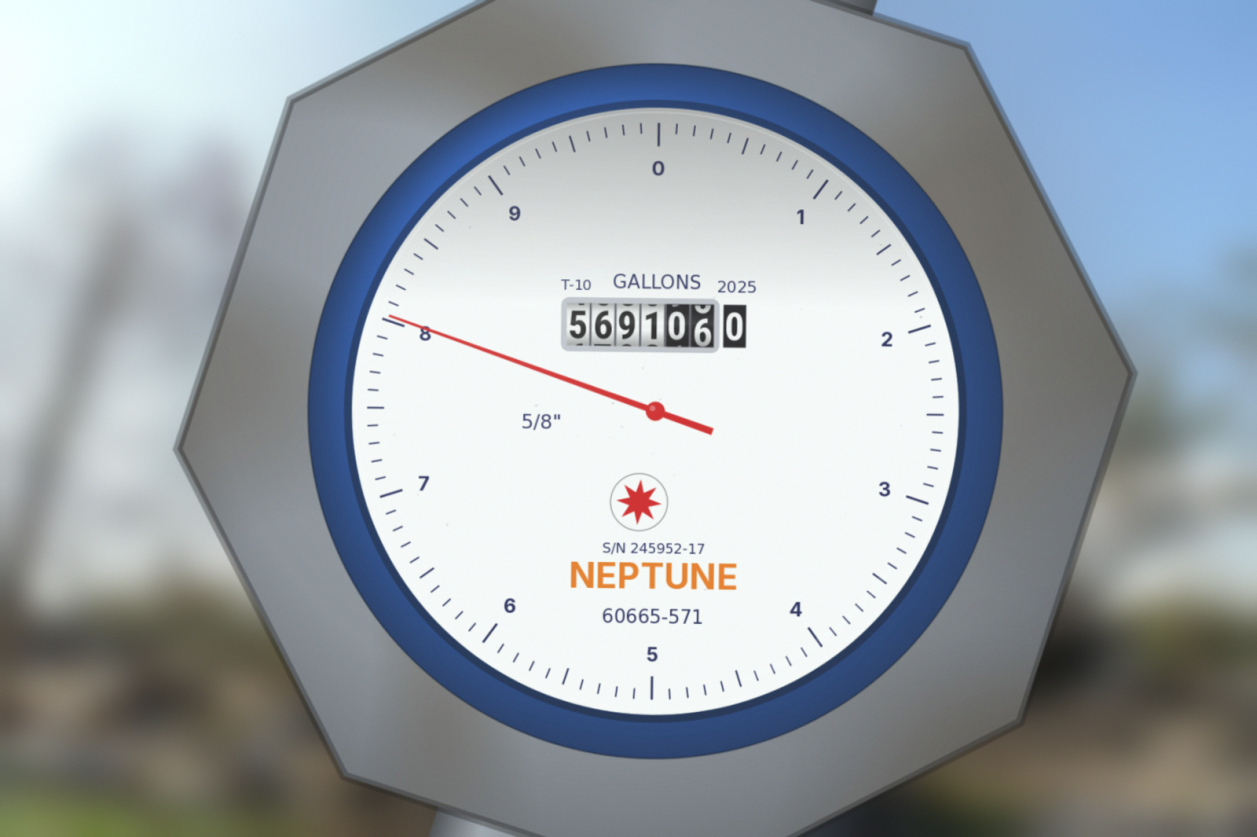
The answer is 5691058.0 gal
